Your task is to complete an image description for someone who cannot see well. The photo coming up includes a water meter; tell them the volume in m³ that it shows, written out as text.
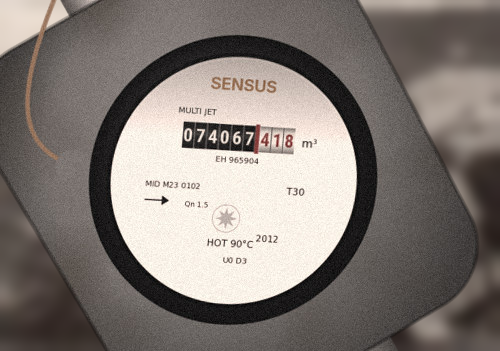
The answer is 74067.418 m³
